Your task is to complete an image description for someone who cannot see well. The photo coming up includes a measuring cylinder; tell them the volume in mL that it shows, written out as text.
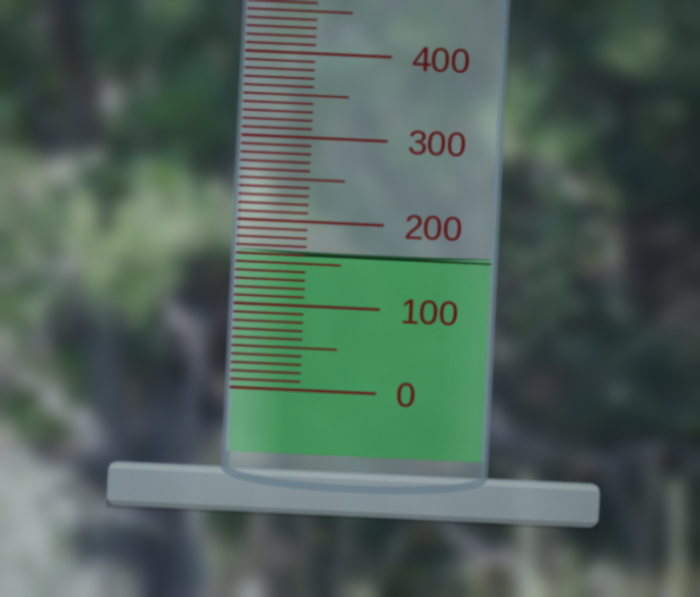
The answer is 160 mL
